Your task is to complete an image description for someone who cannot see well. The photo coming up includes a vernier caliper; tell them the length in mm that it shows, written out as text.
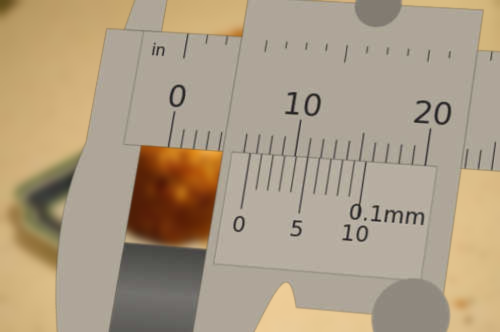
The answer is 6.5 mm
